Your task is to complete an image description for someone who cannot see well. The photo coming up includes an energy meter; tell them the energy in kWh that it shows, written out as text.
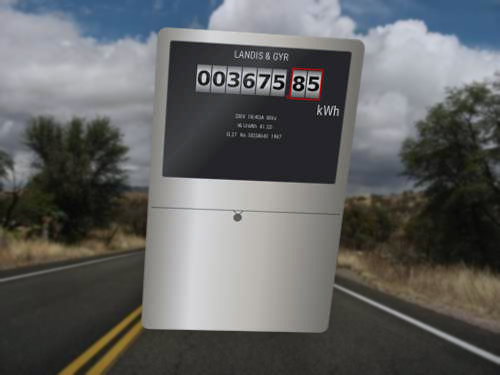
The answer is 3675.85 kWh
